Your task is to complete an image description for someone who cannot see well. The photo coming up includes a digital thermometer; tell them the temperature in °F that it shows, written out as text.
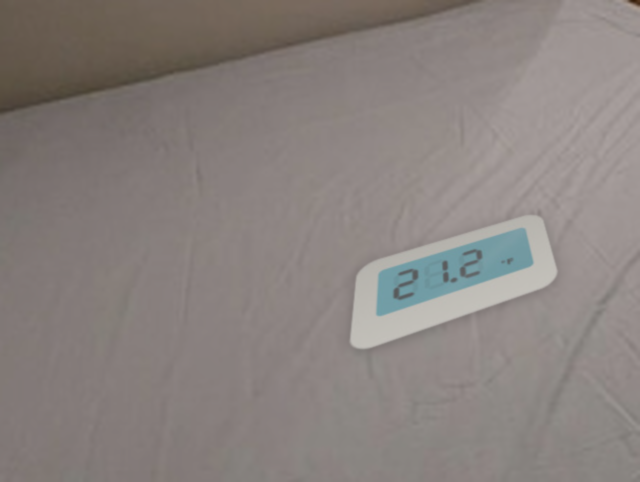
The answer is 21.2 °F
